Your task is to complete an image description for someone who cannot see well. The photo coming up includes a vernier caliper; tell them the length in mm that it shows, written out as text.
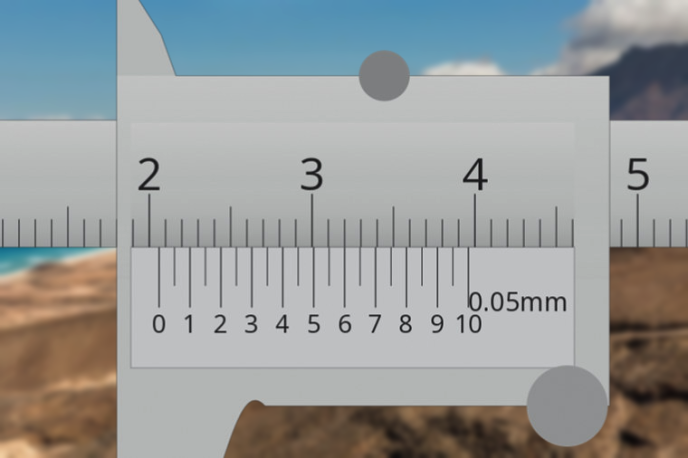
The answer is 20.6 mm
